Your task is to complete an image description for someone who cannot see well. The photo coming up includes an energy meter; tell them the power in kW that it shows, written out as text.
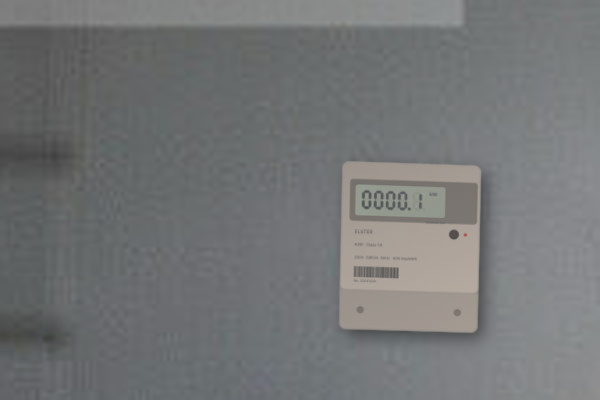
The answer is 0.1 kW
